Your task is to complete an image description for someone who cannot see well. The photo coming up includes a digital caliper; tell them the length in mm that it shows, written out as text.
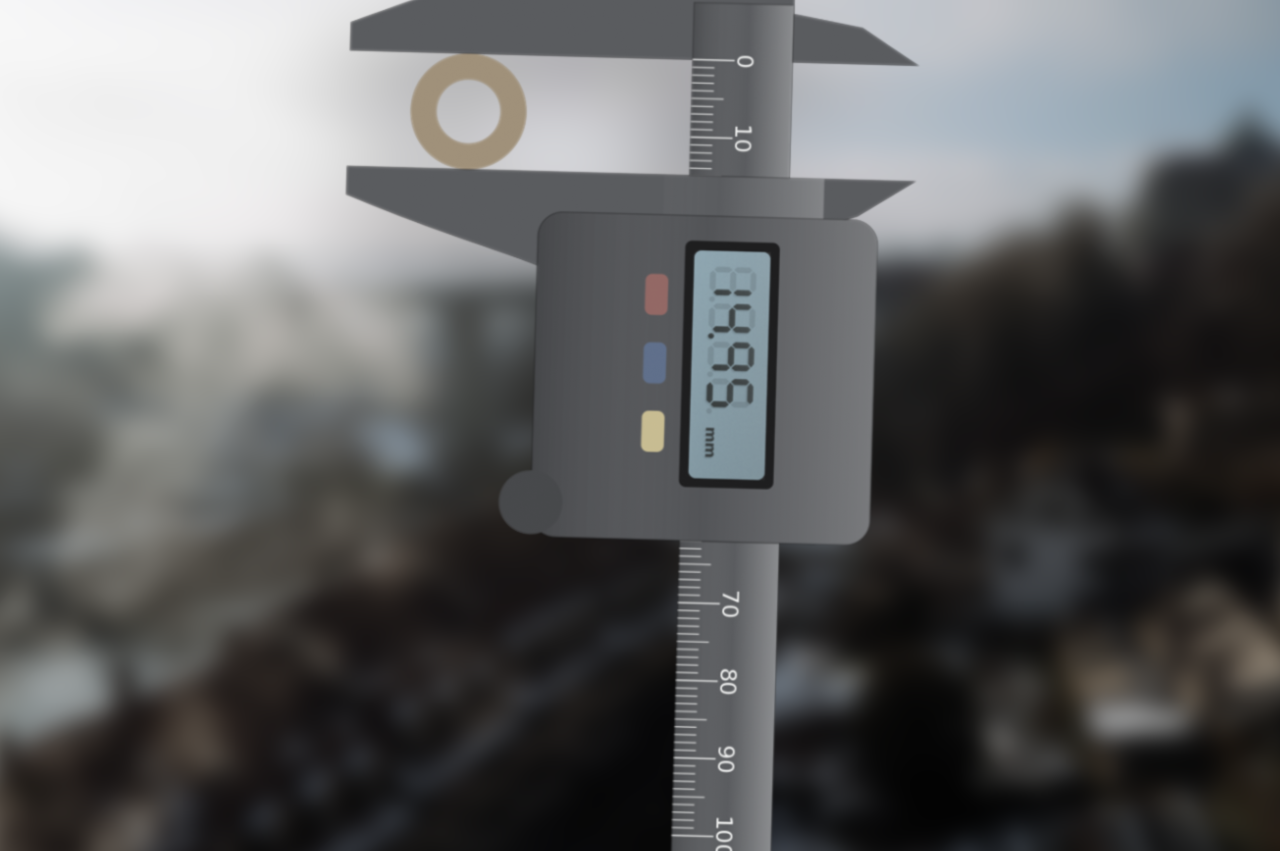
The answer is 14.95 mm
